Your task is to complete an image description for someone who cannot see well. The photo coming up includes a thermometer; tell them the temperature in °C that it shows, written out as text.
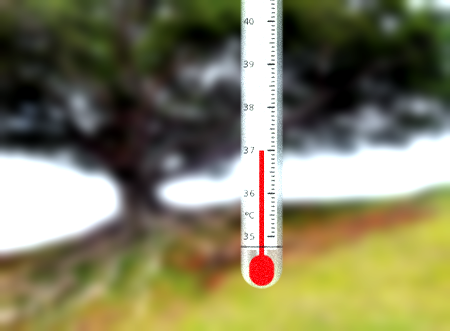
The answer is 37 °C
